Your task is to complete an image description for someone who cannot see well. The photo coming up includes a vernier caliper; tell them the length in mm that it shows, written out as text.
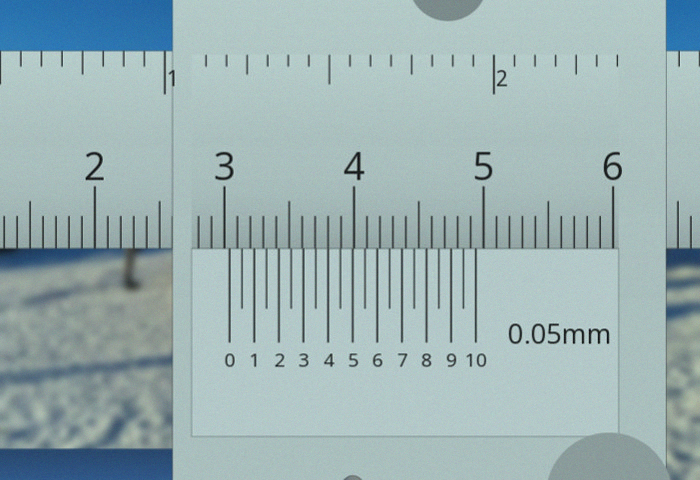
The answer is 30.4 mm
